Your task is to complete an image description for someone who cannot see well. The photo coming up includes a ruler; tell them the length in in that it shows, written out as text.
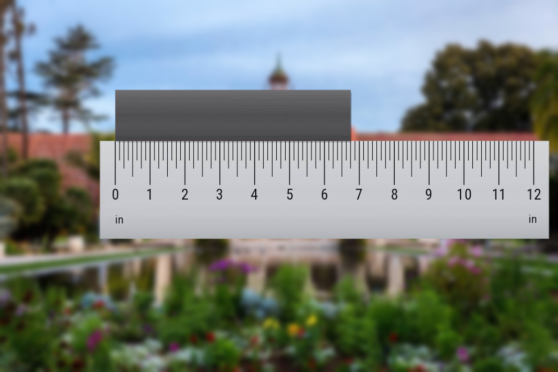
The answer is 6.75 in
